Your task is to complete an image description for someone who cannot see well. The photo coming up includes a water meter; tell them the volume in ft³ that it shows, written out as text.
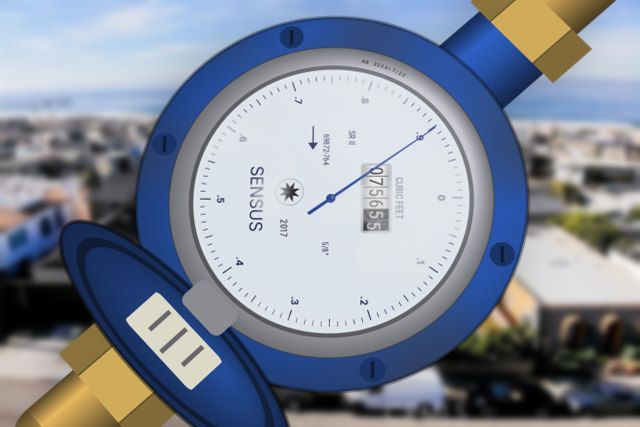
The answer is 75654.90 ft³
